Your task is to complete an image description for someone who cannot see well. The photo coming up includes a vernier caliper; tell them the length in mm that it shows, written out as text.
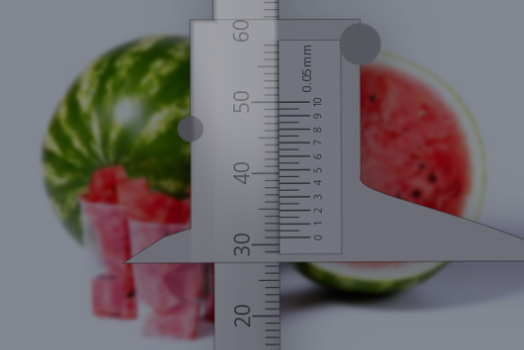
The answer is 31.0 mm
